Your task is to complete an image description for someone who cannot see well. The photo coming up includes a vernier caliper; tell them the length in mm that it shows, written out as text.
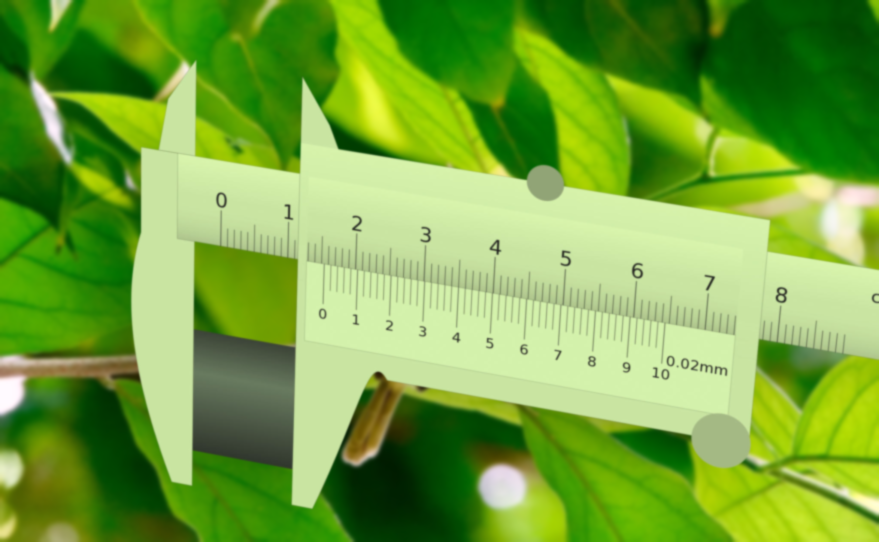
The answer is 15.4 mm
